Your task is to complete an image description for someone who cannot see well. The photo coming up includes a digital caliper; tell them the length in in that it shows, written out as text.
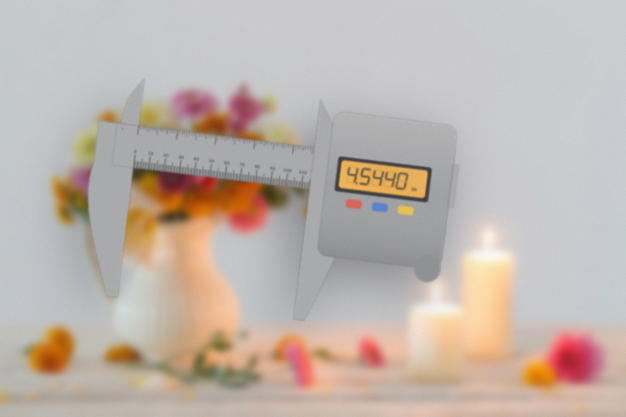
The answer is 4.5440 in
